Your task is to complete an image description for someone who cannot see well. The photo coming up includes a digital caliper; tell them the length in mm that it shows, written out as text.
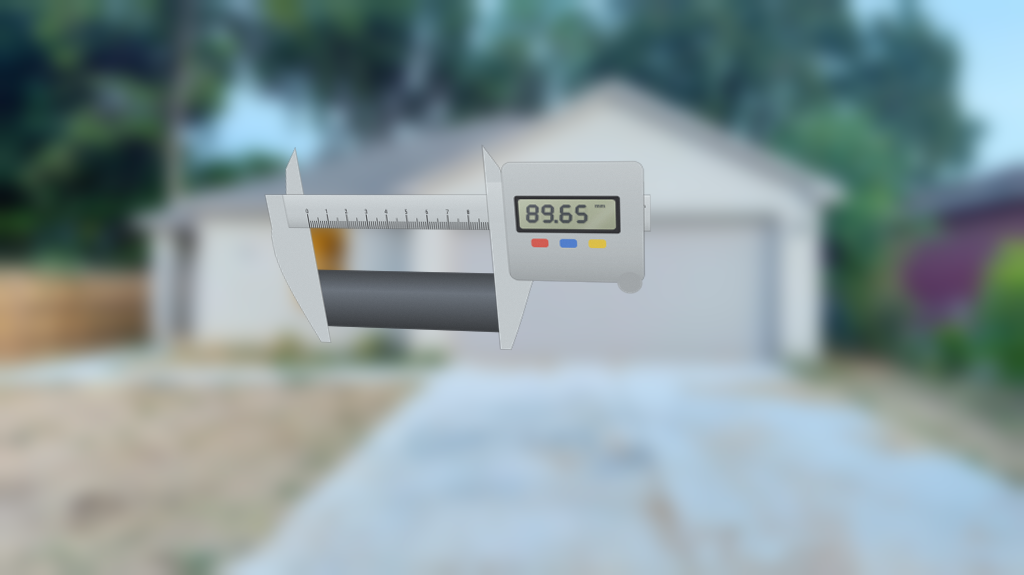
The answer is 89.65 mm
